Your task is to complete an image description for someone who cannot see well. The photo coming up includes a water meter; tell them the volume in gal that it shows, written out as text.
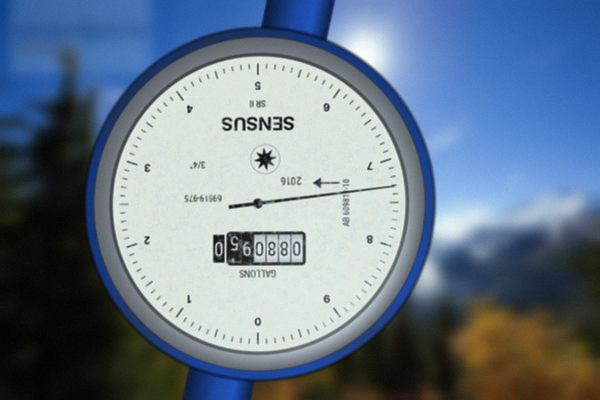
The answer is 880947.3 gal
